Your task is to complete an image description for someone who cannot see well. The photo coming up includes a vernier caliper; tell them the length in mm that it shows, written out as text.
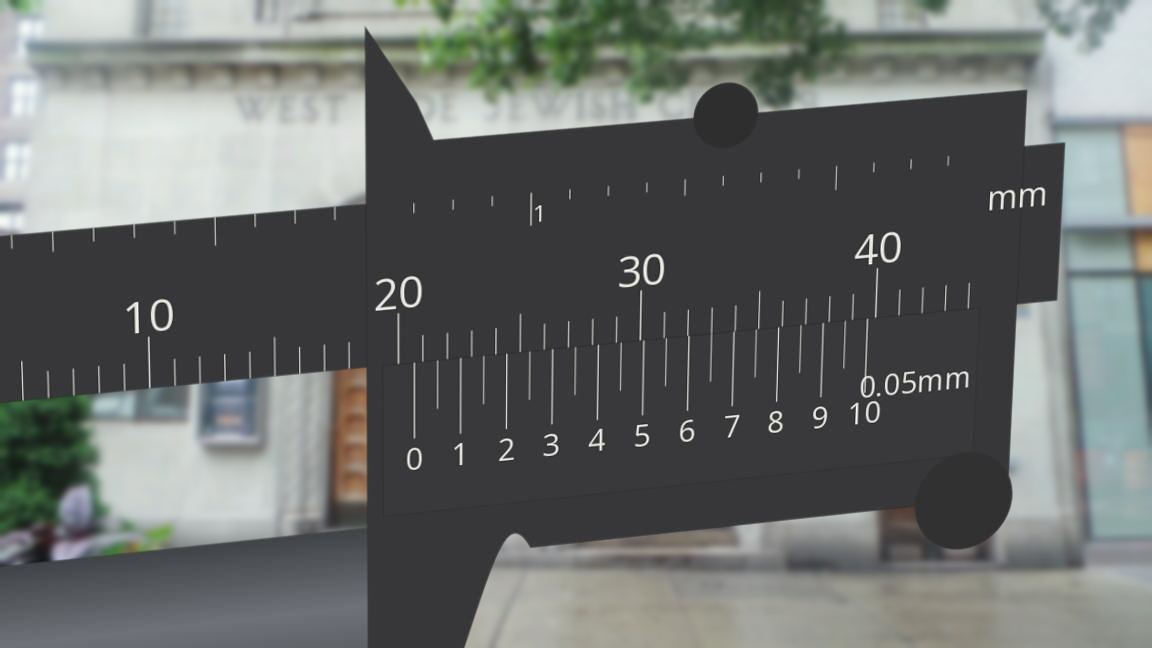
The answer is 20.65 mm
